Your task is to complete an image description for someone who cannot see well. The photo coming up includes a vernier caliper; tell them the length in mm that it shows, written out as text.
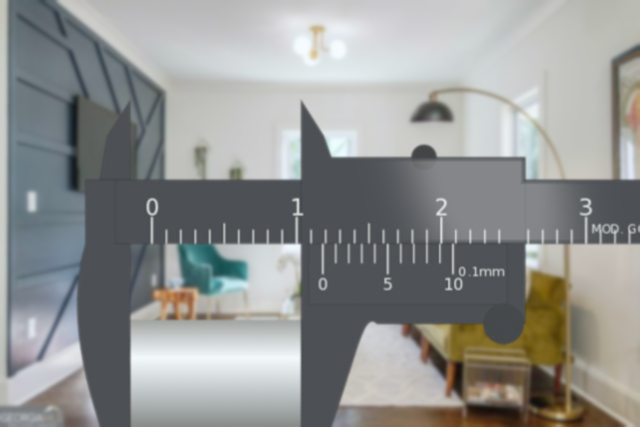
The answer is 11.8 mm
